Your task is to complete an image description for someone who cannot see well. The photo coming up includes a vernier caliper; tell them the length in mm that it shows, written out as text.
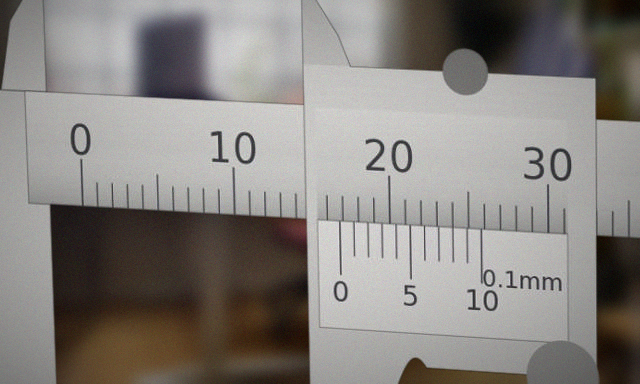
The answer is 16.8 mm
